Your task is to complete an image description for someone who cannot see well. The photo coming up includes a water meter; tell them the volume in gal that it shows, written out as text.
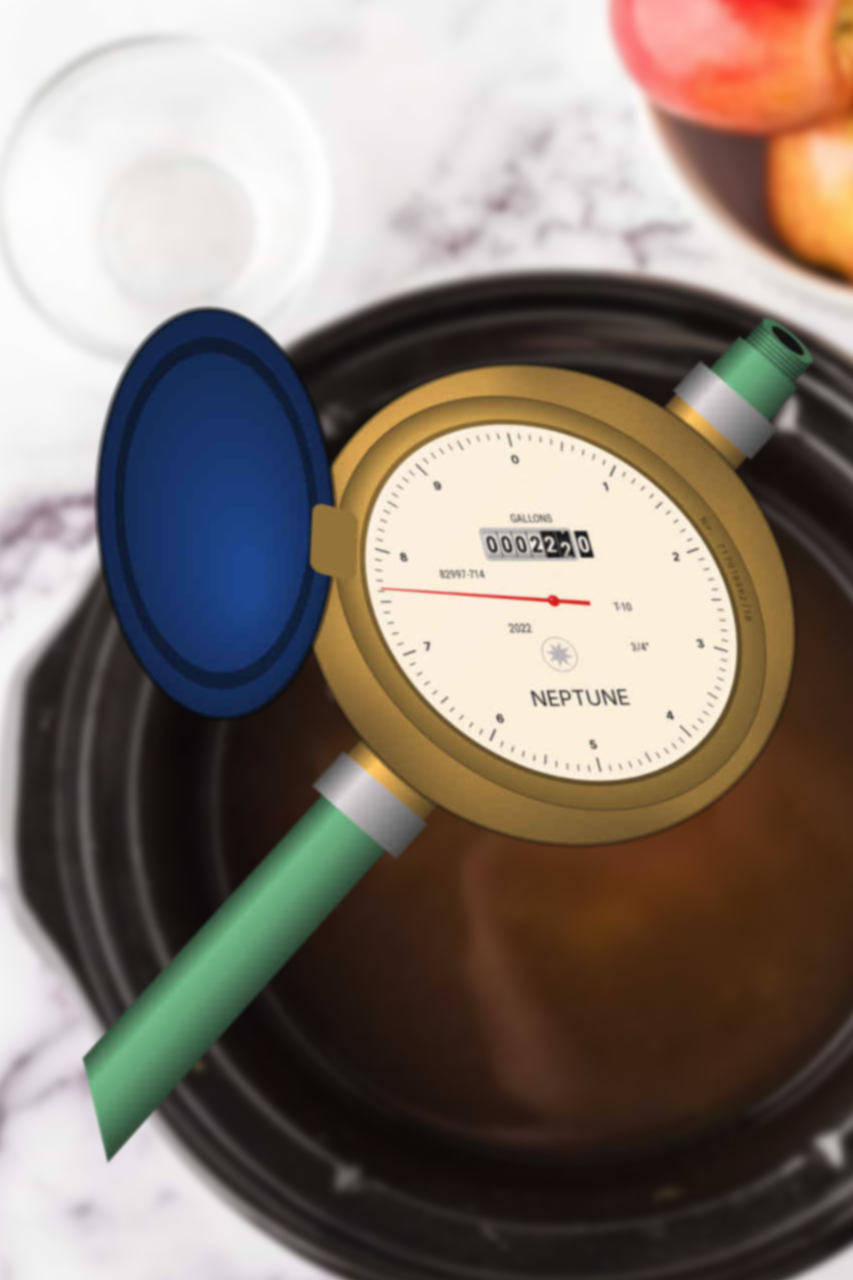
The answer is 2217.6 gal
